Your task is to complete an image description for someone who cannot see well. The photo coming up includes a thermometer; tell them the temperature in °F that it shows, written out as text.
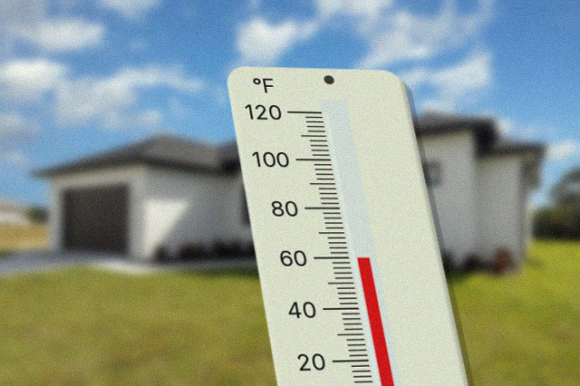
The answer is 60 °F
